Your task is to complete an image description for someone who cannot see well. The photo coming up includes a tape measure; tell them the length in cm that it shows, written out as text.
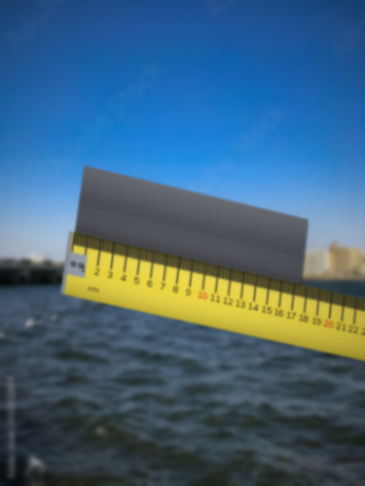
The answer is 17.5 cm
